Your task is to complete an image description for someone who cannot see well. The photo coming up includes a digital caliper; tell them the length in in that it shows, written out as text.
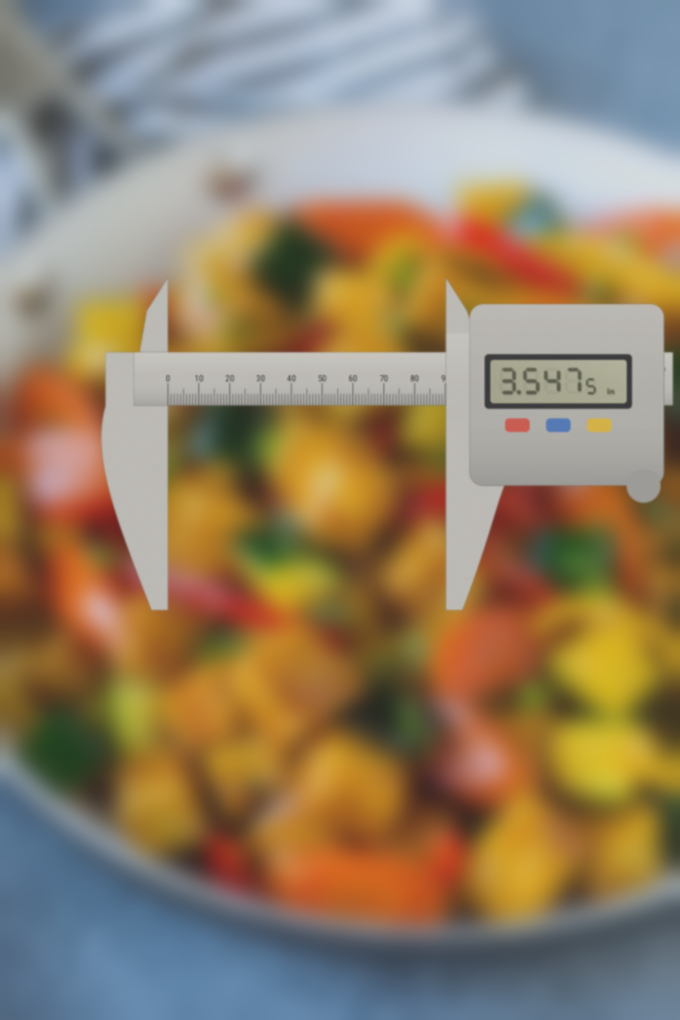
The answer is 3.5475 in
